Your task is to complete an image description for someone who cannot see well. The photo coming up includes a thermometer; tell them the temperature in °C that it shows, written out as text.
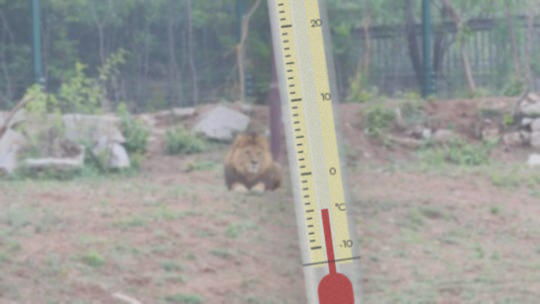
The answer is -5 °C
